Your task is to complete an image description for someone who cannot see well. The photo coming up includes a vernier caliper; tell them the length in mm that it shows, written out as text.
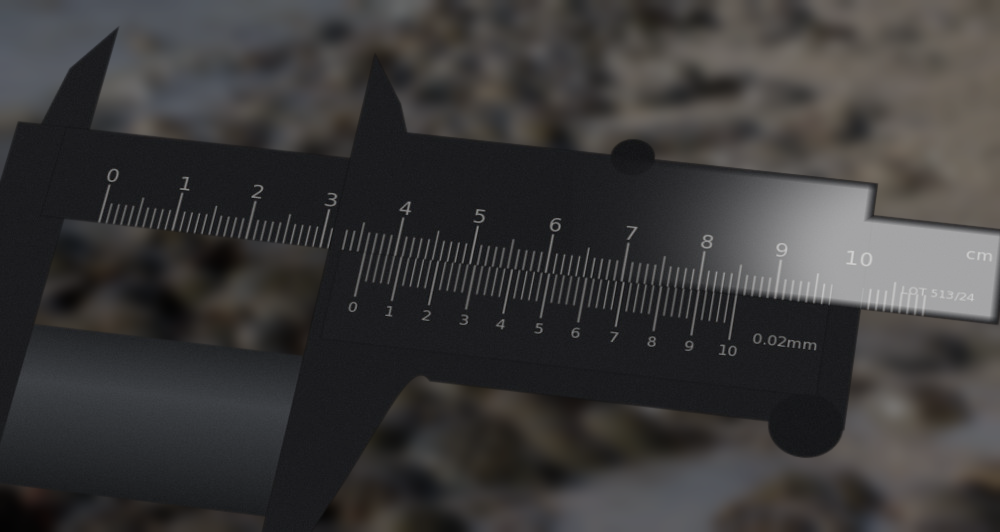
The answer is 36.0 mm
